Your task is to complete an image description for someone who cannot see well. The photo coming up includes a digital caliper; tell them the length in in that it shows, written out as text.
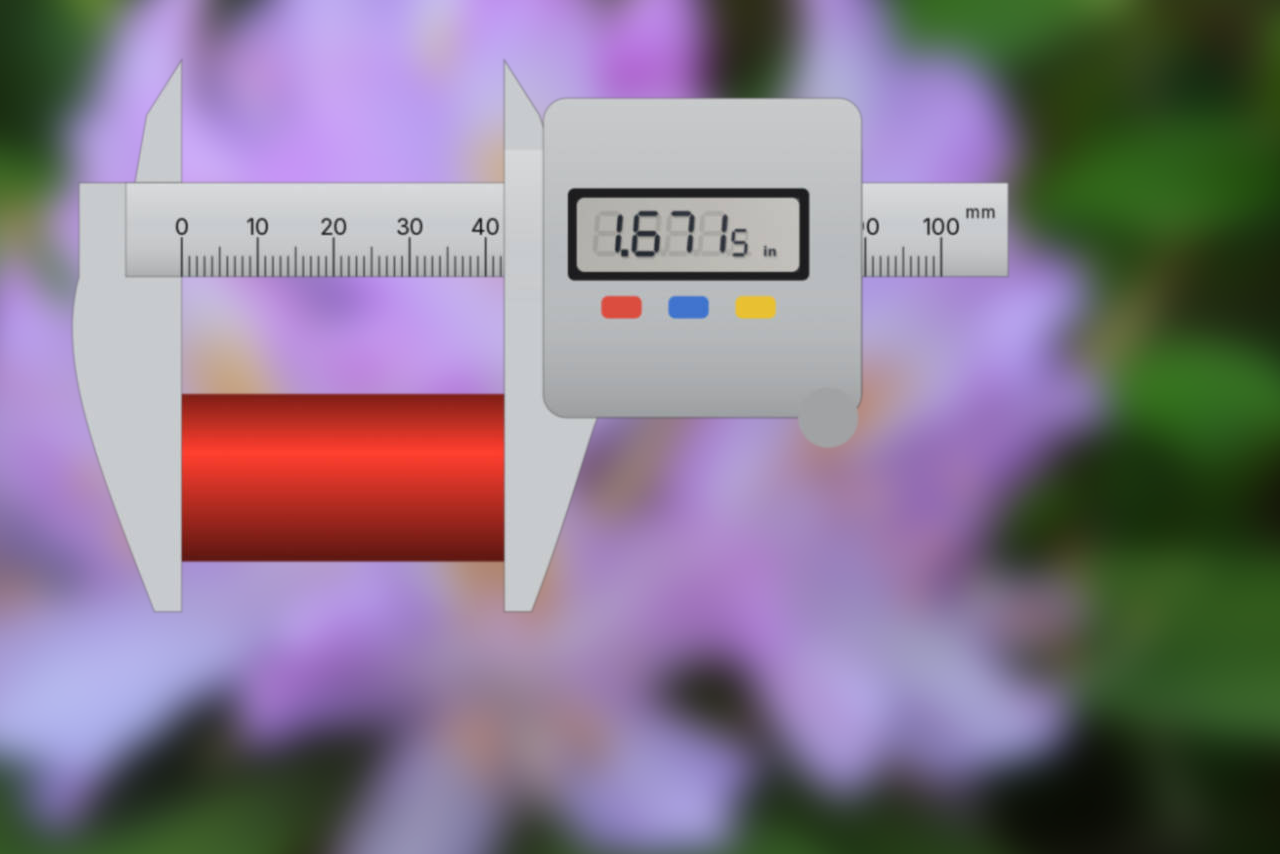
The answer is 1.6715 in
